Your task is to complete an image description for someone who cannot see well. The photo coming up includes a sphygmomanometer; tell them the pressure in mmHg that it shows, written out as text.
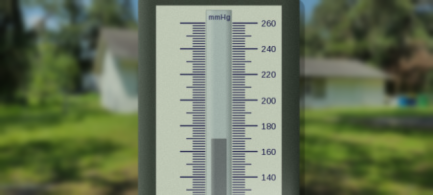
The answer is 170 mmHg
